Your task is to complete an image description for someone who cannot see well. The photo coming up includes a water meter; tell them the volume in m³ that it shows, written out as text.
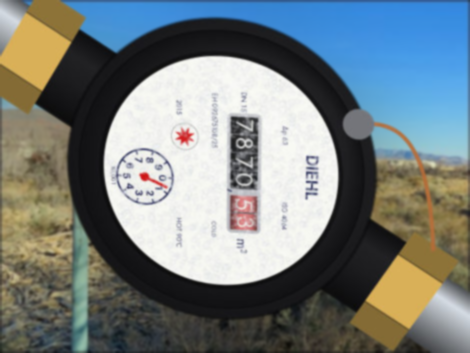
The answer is 7870.530 m³
